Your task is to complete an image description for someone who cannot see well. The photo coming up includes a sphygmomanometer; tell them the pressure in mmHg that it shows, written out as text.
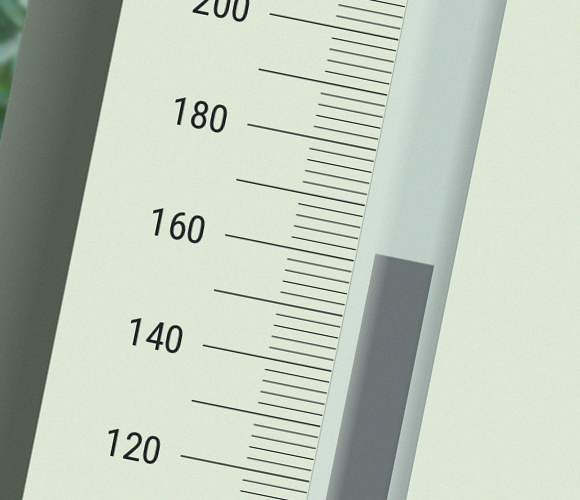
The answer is 162 mmHg
